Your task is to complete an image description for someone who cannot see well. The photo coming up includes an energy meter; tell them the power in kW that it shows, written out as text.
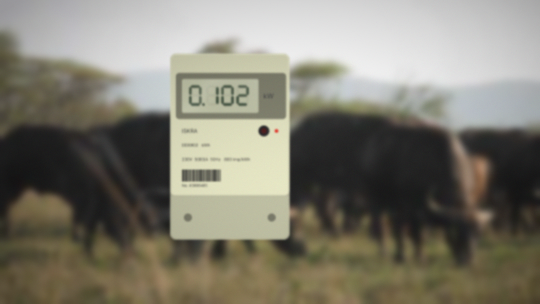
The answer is 0.102 kW
